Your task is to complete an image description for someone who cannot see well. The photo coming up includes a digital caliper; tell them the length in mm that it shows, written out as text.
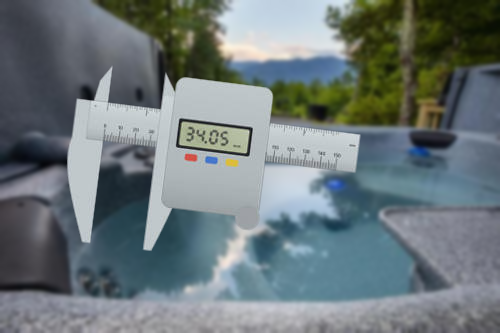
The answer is 34.05 mm
